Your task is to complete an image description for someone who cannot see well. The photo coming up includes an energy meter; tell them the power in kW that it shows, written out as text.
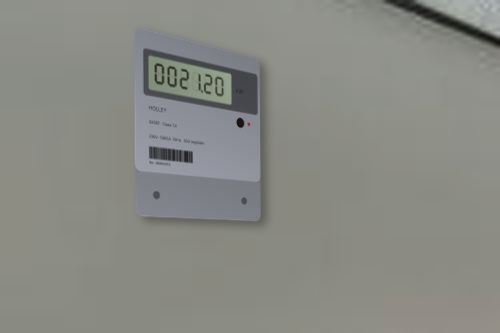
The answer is 21.20 kW
